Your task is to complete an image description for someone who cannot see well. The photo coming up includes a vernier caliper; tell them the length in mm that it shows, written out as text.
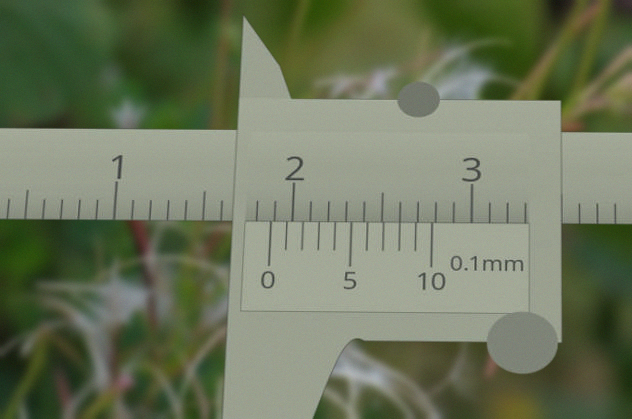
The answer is 18.8 mm
